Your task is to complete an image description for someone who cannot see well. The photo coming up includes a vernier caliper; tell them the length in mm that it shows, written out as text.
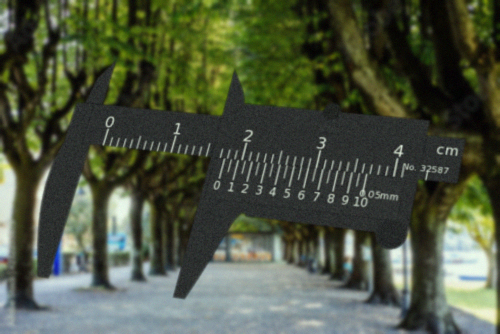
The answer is 17.6 mm
